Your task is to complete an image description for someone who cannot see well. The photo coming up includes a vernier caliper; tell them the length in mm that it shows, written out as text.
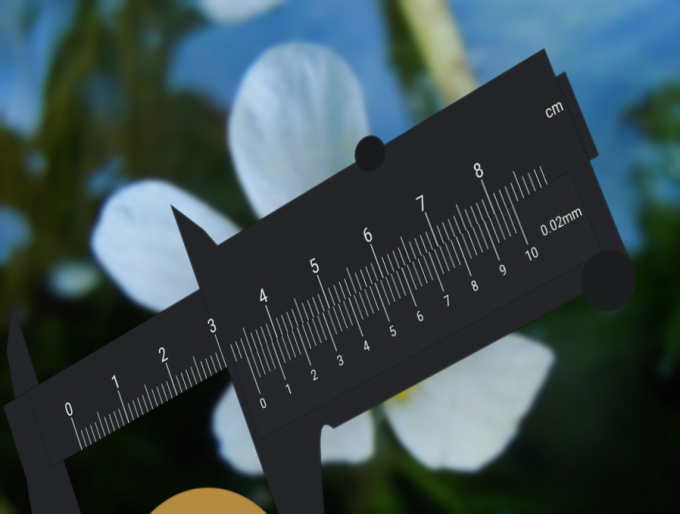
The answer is 34.0 mm
